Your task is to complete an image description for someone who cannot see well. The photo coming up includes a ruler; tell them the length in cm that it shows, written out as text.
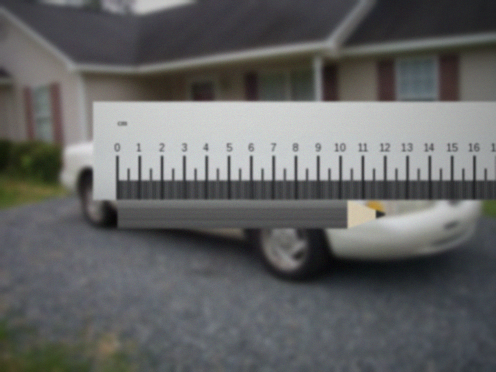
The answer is 12 cm
